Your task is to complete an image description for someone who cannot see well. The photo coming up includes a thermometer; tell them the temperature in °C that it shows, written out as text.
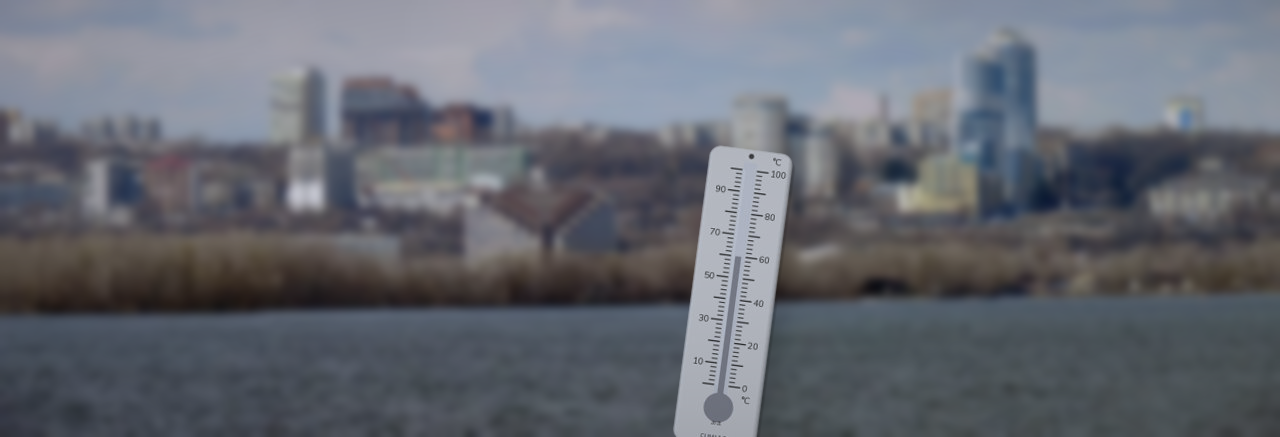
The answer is 60 °C
